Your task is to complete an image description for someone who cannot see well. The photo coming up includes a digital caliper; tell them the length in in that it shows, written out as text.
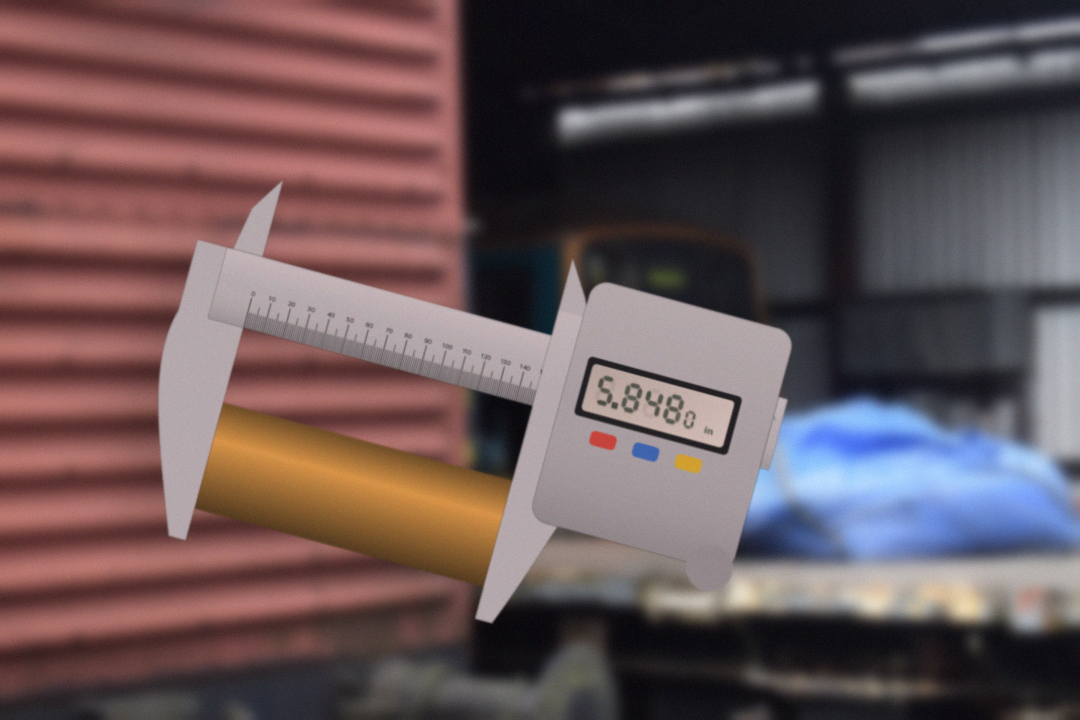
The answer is 5.8480 in
